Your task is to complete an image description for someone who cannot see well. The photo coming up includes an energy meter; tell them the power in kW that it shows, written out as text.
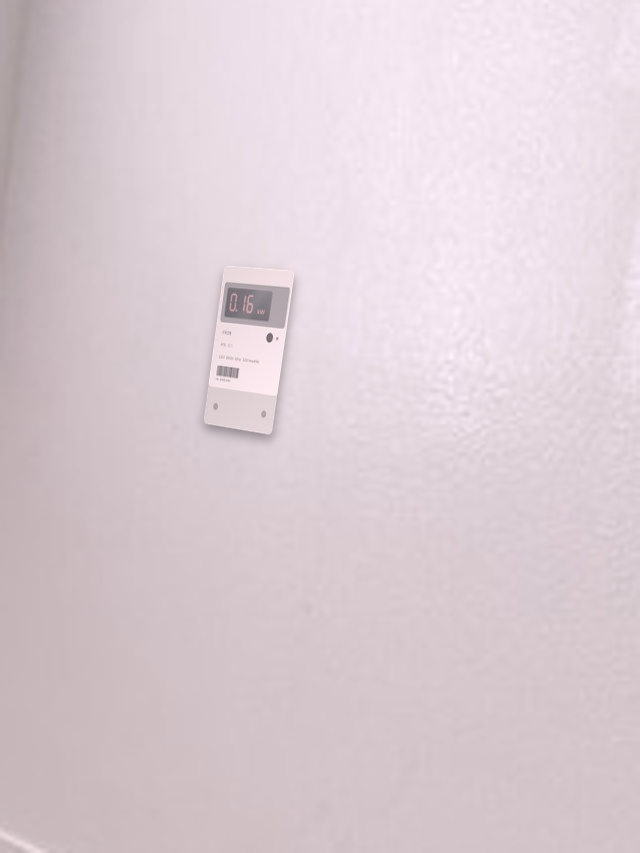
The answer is 0.16 kW
